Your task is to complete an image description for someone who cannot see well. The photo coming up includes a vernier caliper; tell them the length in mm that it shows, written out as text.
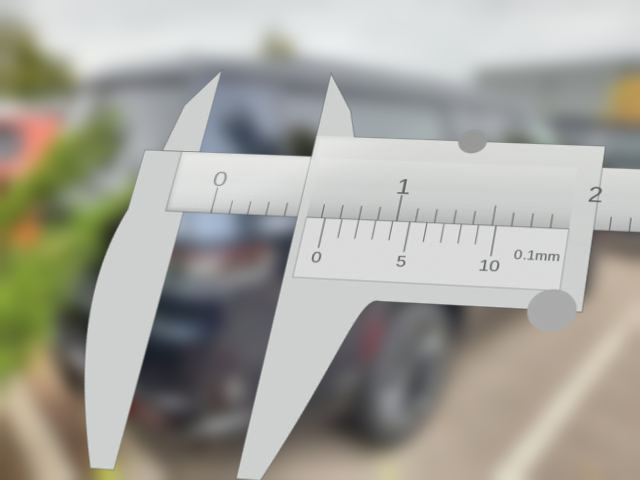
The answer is 6.2 mm
